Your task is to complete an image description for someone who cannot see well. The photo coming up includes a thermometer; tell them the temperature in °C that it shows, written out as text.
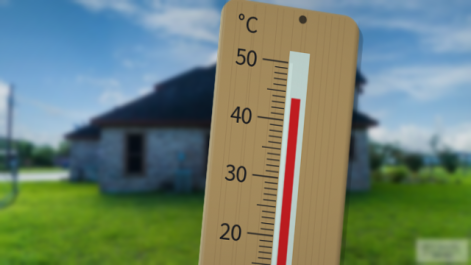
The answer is 44 °C
